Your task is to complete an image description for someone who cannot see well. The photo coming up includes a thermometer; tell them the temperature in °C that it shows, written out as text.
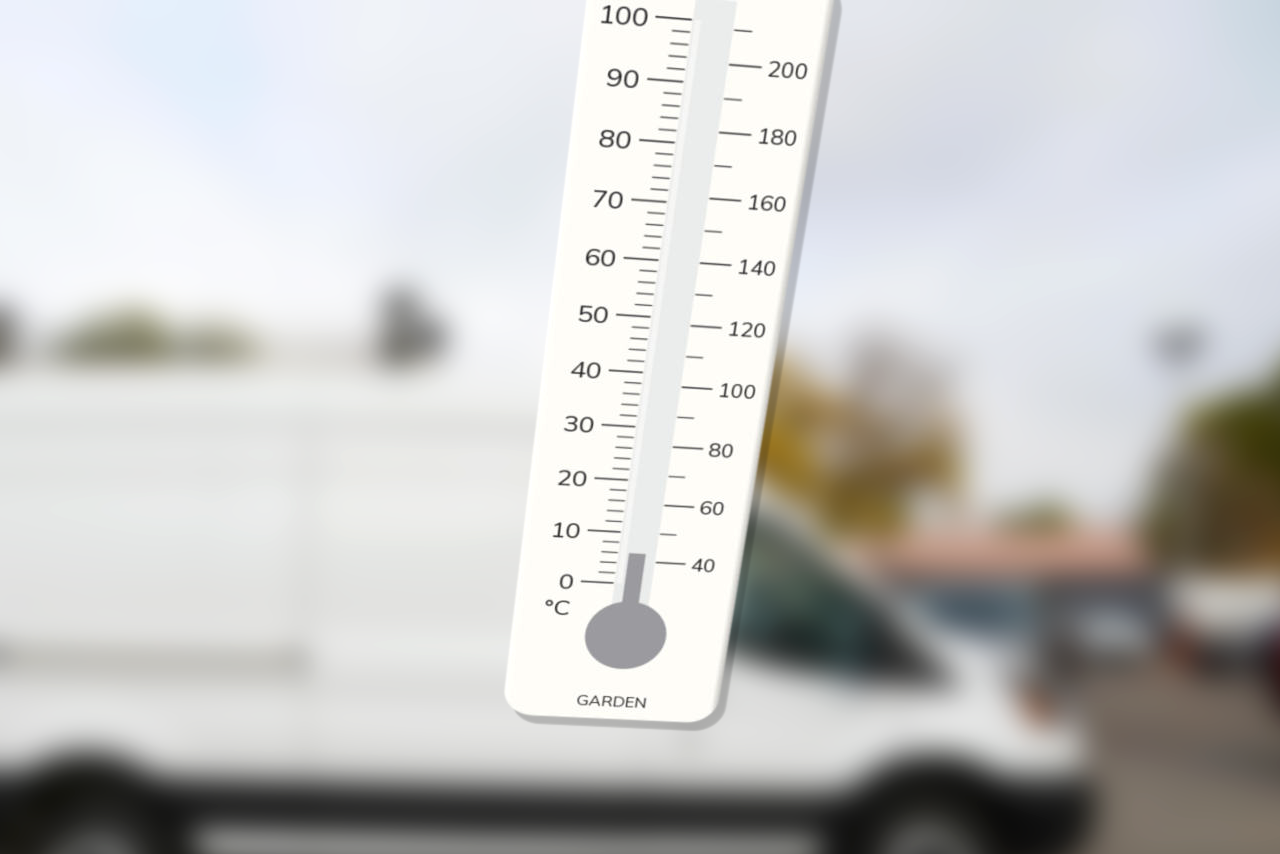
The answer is 6 °C
